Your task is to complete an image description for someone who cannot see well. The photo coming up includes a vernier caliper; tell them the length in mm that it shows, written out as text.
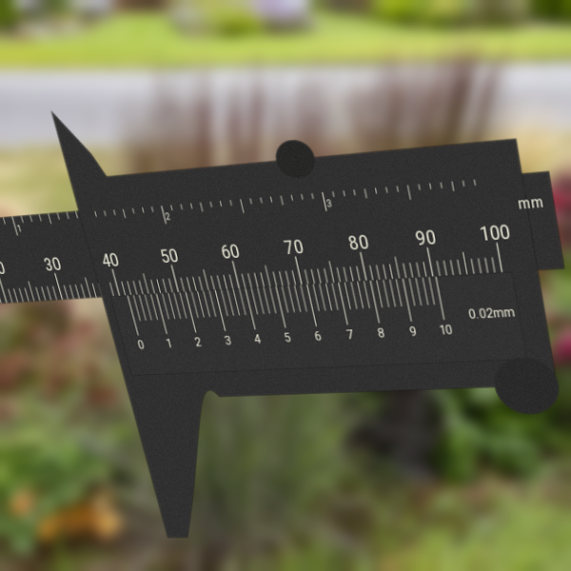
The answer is 41.4 mm
